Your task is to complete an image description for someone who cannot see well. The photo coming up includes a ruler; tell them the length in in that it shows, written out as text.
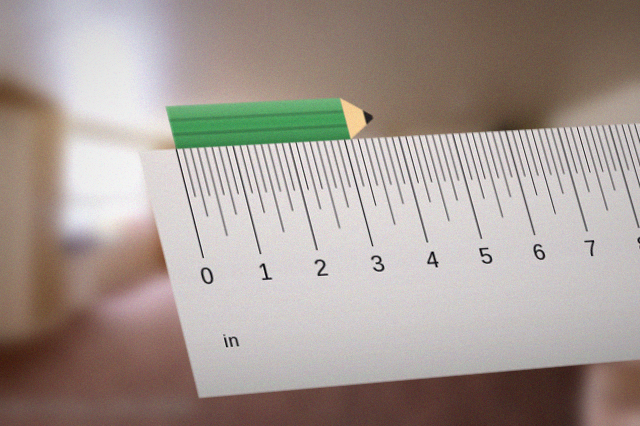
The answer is 3.625 in
